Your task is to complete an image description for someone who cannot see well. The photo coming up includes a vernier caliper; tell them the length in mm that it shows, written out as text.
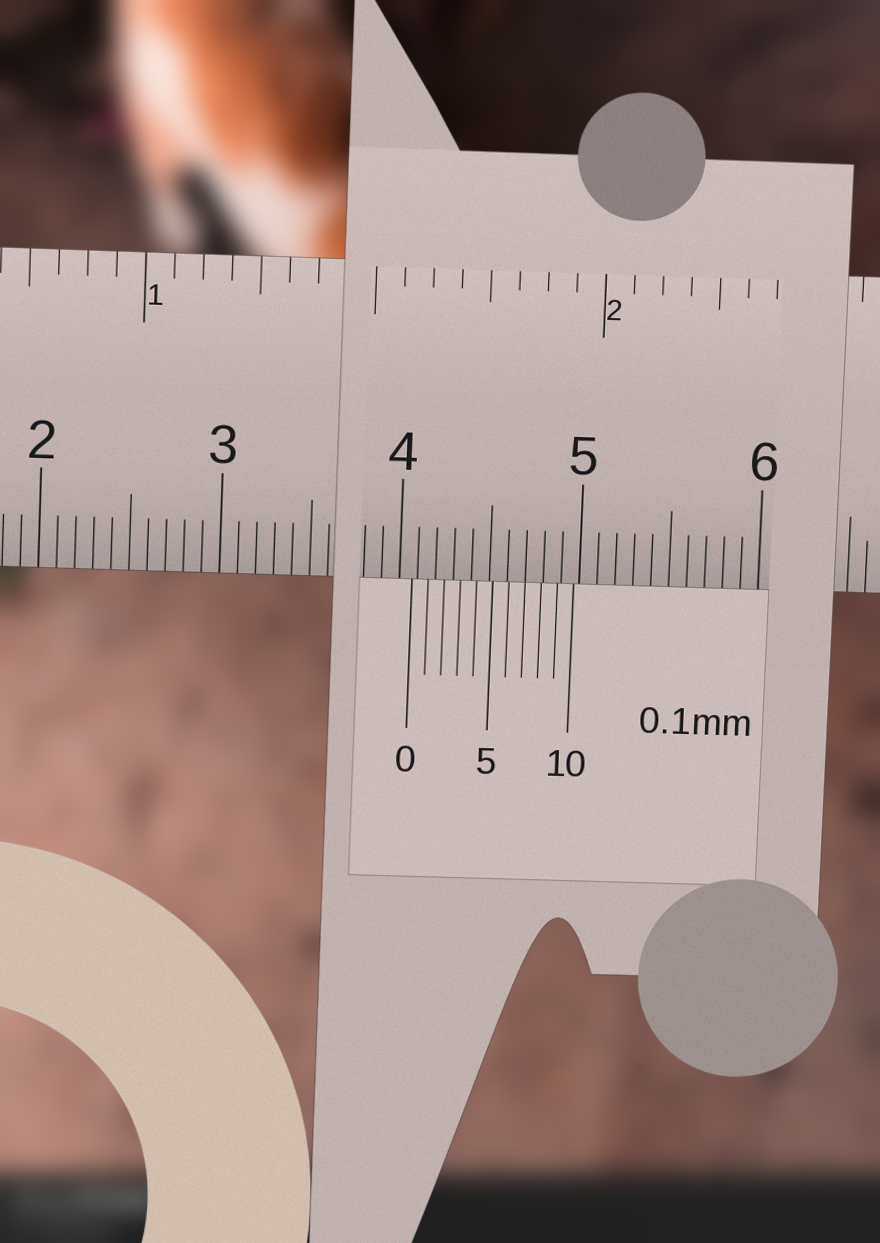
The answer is 40.7 mm
